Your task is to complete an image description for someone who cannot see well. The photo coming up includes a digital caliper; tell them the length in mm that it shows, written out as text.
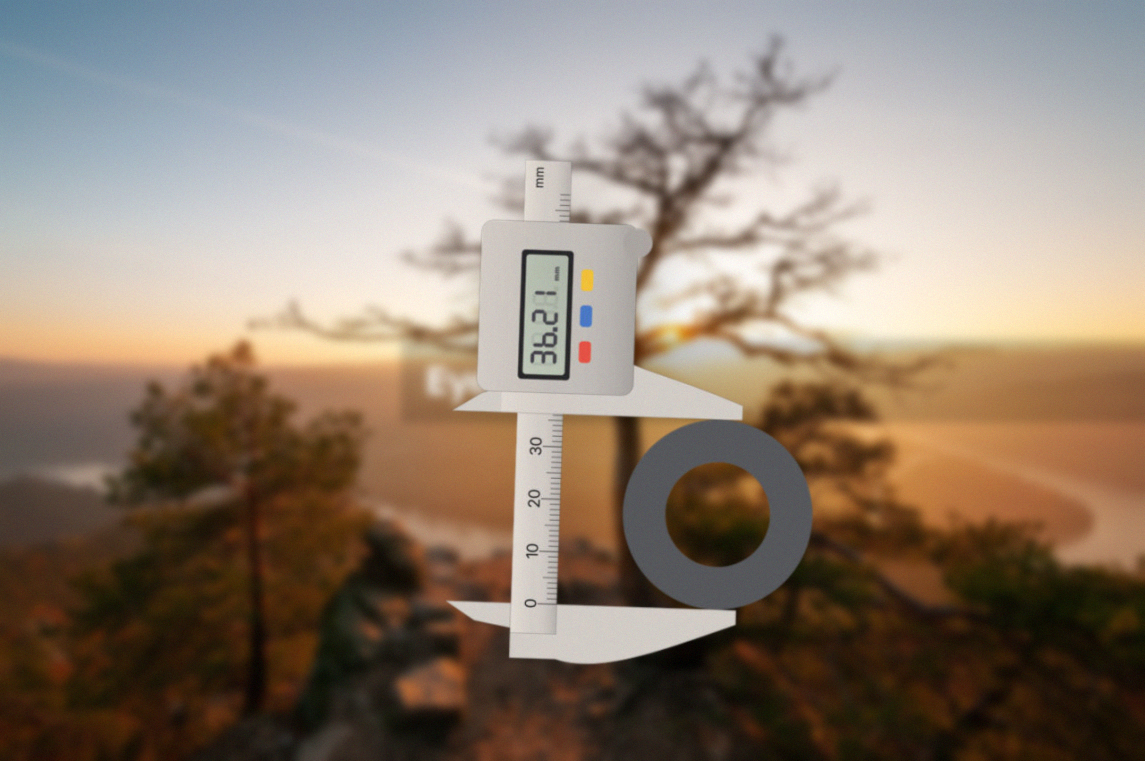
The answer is 36.21 mm
